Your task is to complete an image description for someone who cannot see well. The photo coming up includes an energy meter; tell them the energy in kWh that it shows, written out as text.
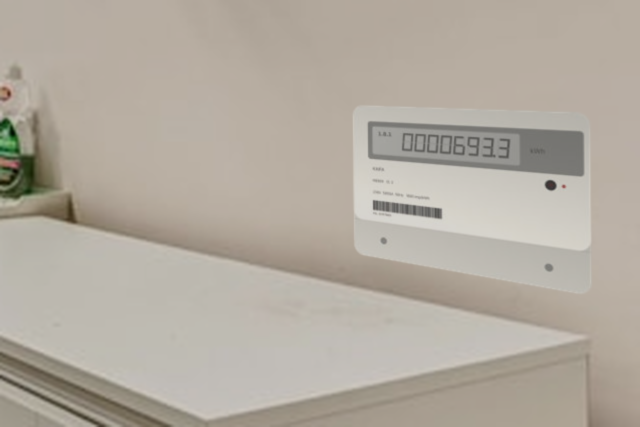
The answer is 693.3 kWh
